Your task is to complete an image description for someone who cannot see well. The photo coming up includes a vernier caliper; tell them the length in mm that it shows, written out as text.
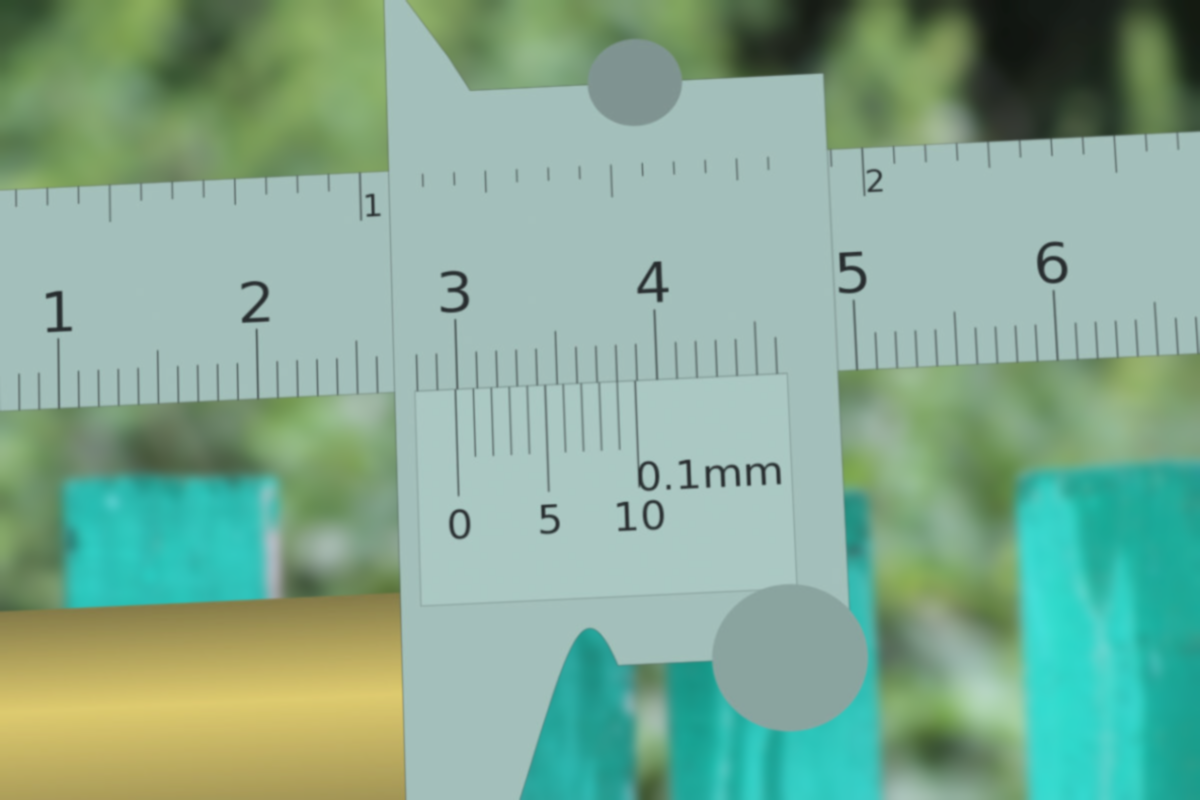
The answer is 29.9 mm
